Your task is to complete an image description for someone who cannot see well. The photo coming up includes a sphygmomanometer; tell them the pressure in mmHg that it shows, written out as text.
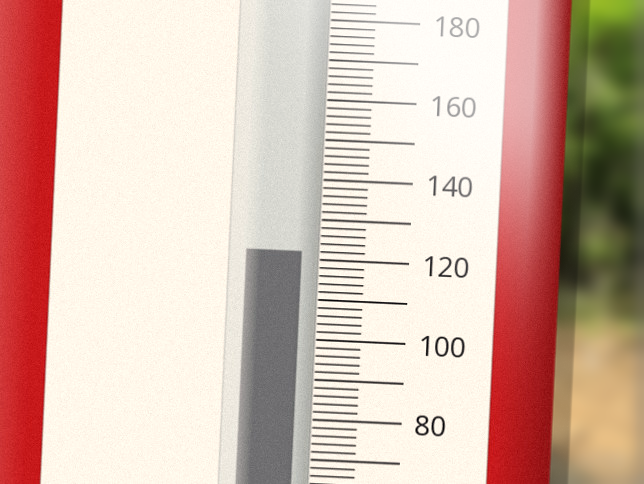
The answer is 122 mmHg
